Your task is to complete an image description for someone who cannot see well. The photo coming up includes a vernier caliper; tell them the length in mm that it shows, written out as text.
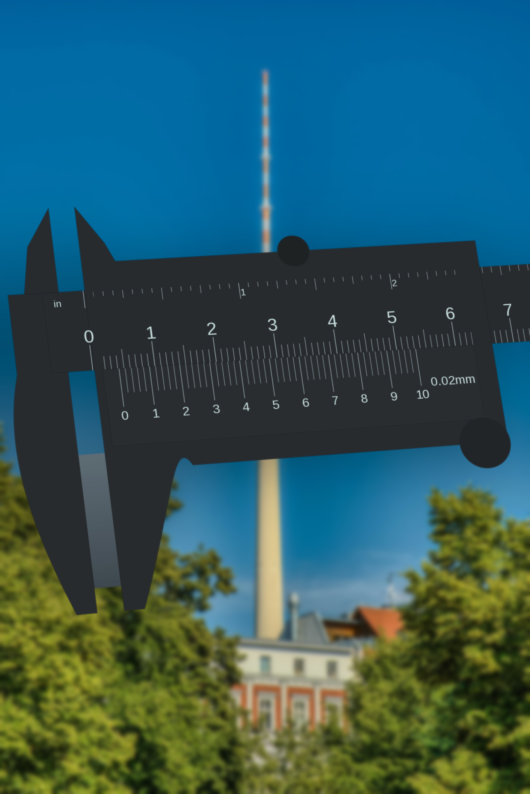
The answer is 4.2 mm
